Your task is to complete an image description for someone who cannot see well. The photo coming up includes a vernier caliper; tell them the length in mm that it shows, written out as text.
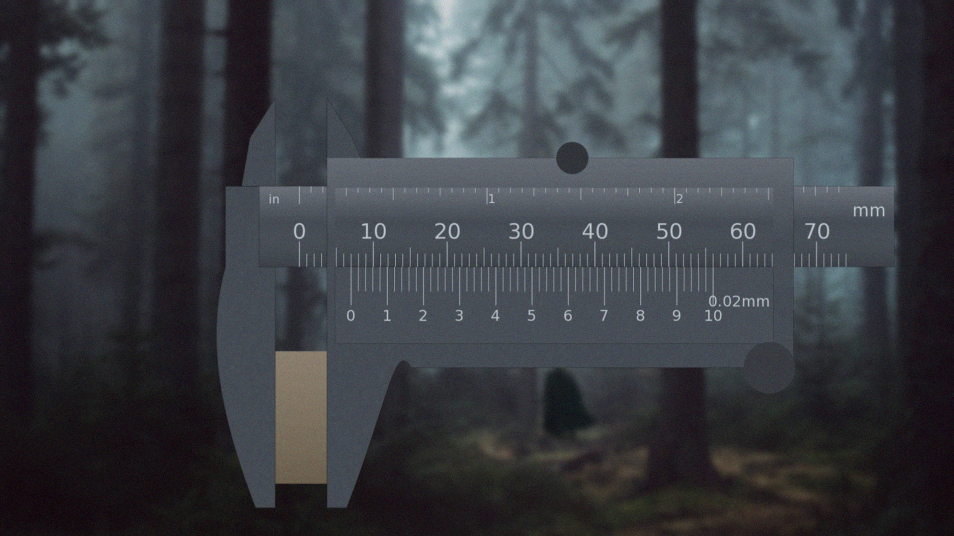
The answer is 7.0 mm
